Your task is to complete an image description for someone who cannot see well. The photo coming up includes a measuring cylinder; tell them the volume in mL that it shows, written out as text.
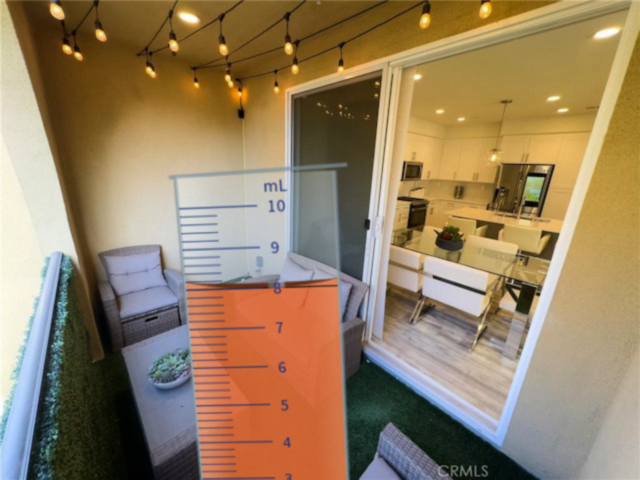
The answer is 8 mL
